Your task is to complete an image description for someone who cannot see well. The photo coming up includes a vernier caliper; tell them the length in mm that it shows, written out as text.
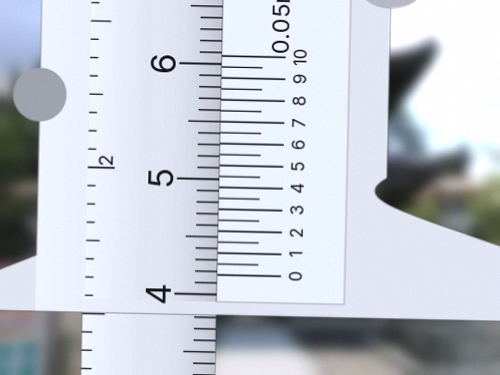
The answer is 41.7 mm
